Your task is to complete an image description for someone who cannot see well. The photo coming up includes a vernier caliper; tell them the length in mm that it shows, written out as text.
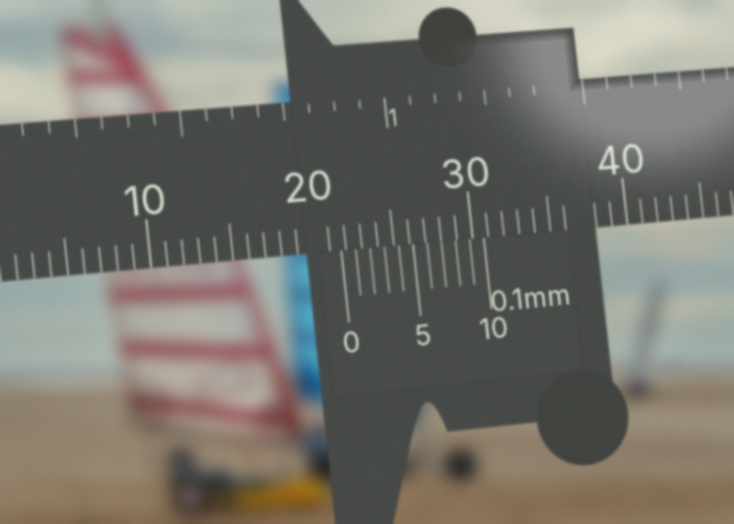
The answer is 21.7 mm
